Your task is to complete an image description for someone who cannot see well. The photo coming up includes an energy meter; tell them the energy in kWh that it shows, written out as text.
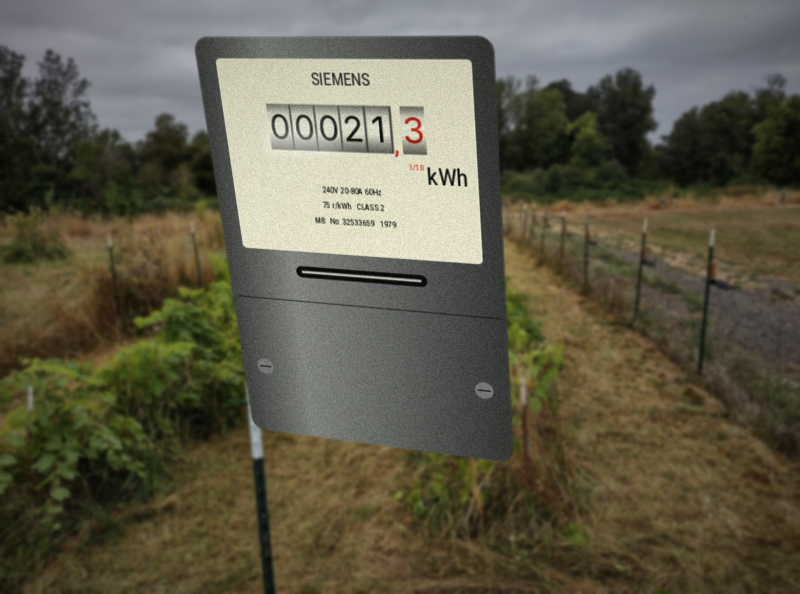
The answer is 21.3 kWh
